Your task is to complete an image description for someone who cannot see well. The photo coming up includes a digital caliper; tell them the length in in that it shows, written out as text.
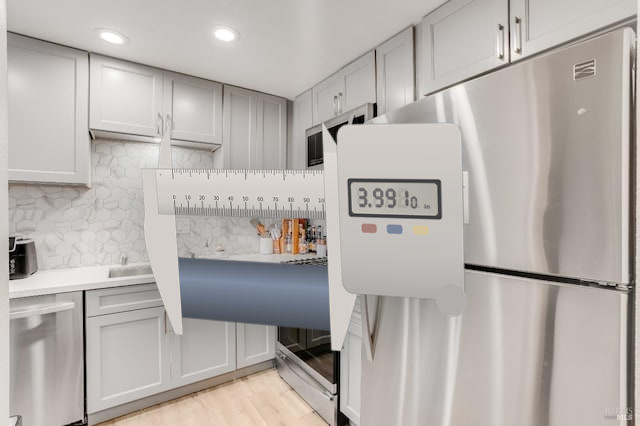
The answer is 3.9910 in
